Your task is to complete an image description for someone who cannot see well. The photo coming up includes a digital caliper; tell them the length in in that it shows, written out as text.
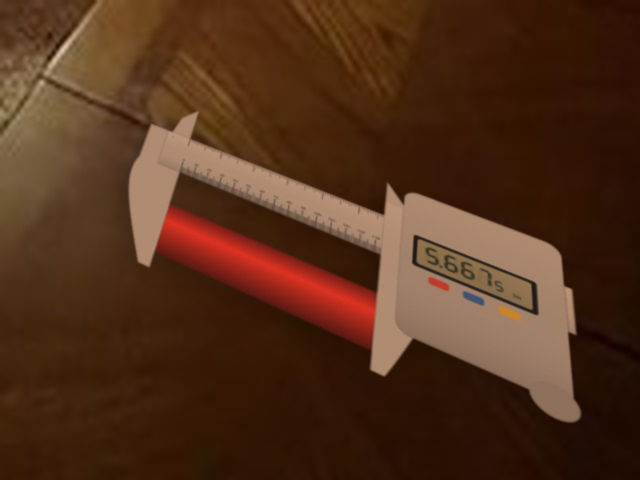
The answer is 5.6675 in
